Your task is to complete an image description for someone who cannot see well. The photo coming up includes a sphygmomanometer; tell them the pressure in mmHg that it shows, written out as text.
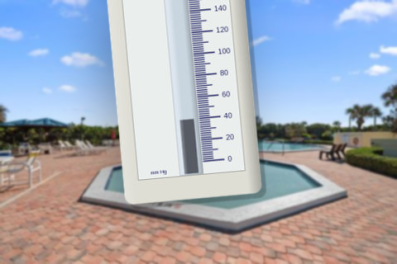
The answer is 40 mmHg
